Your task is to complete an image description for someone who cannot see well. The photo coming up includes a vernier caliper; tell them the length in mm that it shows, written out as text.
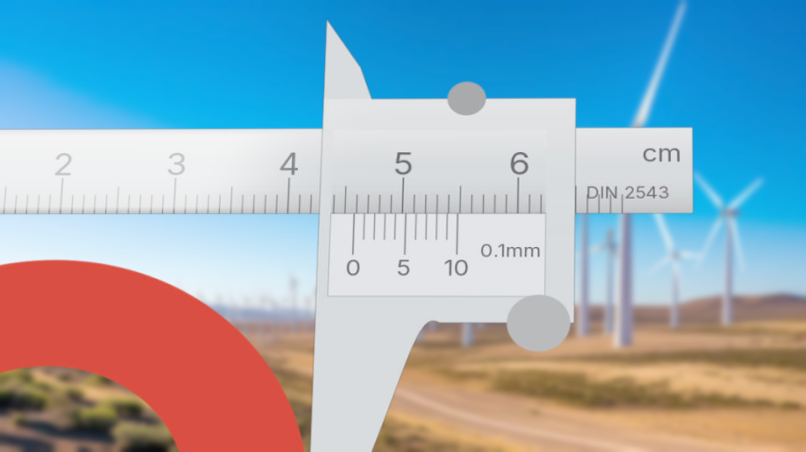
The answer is 45.8 mm
